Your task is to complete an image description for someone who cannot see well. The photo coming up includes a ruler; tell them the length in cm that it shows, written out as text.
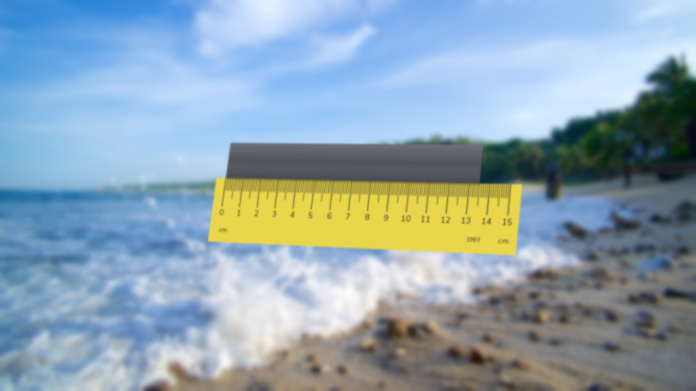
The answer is 13.5 cm
